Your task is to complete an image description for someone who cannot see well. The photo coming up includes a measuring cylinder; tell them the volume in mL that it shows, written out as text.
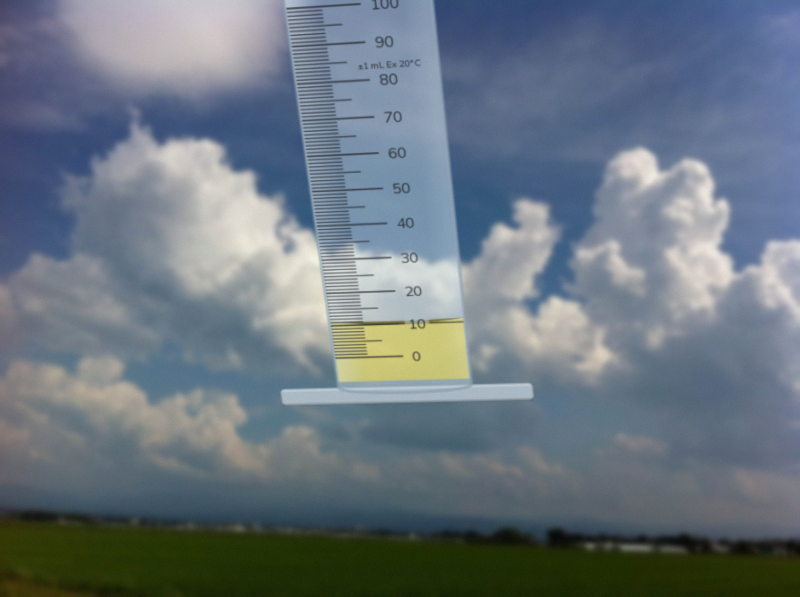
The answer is 10 mL
